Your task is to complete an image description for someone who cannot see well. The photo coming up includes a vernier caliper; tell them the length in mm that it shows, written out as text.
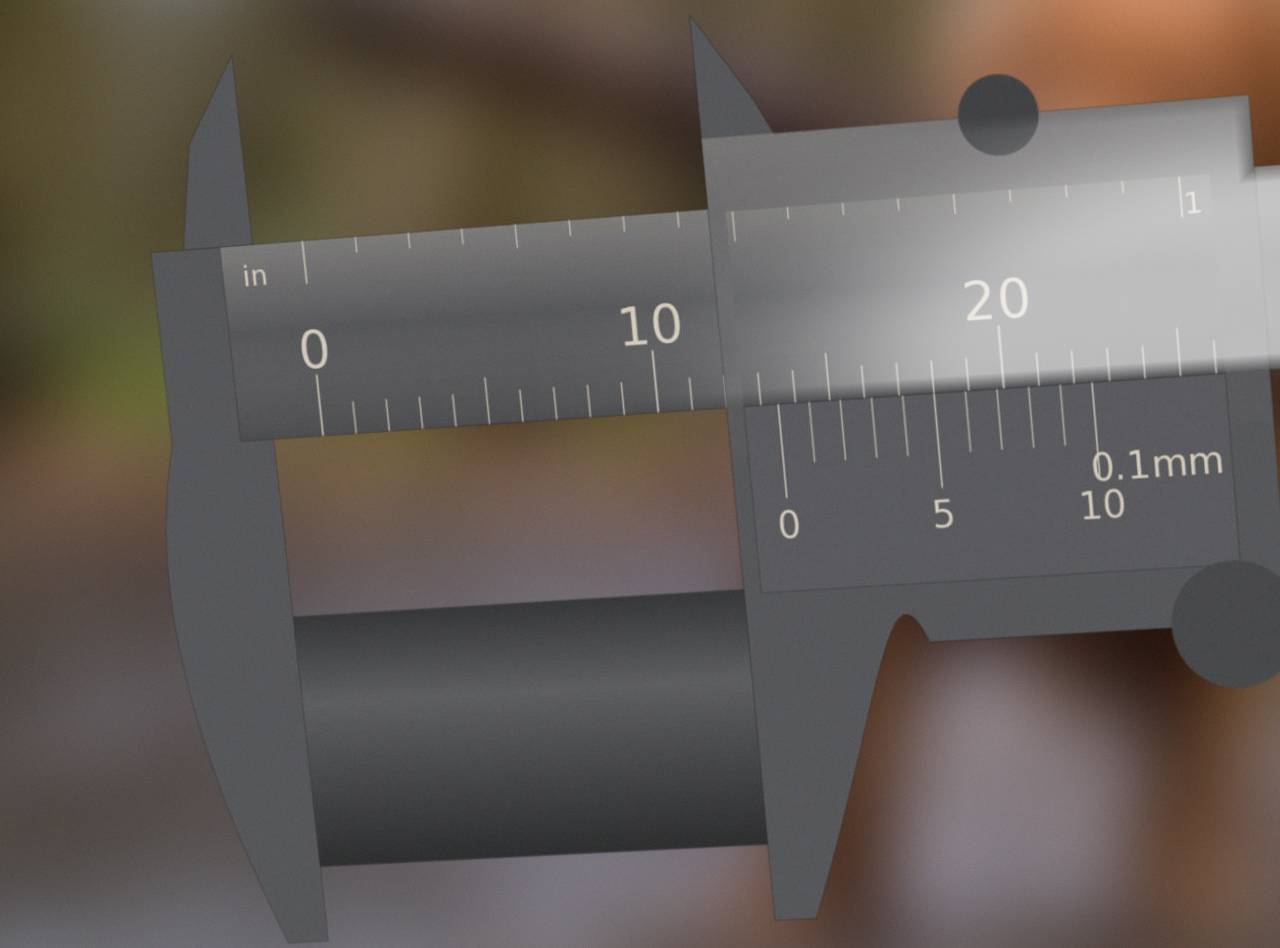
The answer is 13.5 mm
